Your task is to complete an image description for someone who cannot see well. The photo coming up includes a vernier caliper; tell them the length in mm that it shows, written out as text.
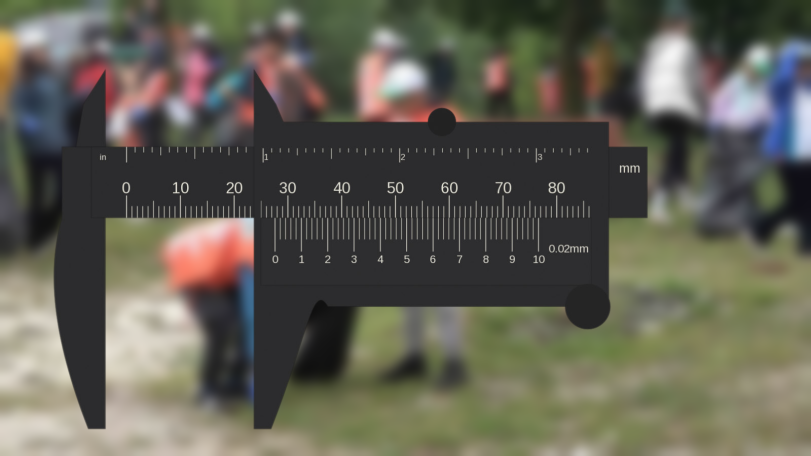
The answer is 27.6 mm
